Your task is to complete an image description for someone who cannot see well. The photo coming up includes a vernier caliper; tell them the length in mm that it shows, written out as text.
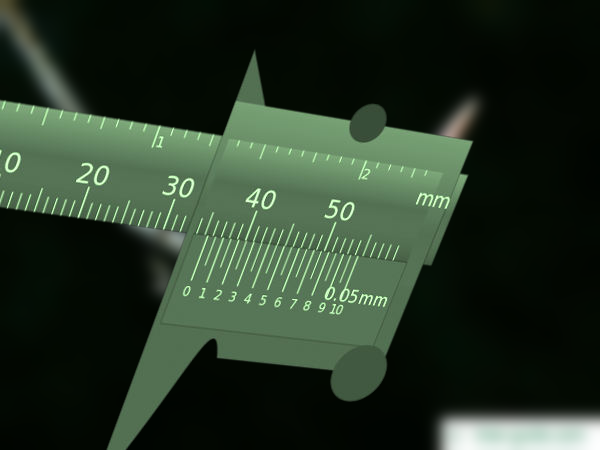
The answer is 35.4 mm
